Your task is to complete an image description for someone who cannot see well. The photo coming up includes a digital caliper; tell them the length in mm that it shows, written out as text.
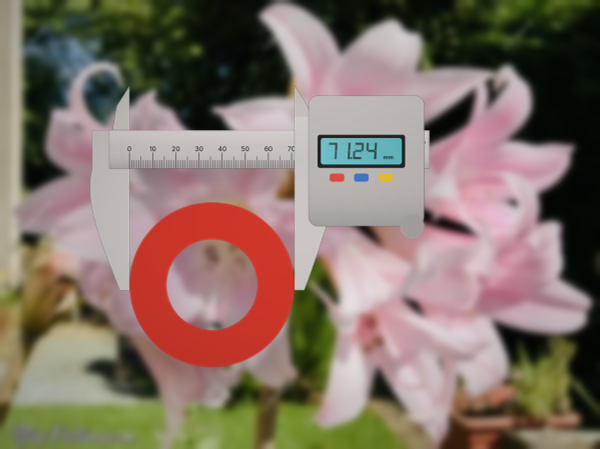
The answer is 71.24 mm
